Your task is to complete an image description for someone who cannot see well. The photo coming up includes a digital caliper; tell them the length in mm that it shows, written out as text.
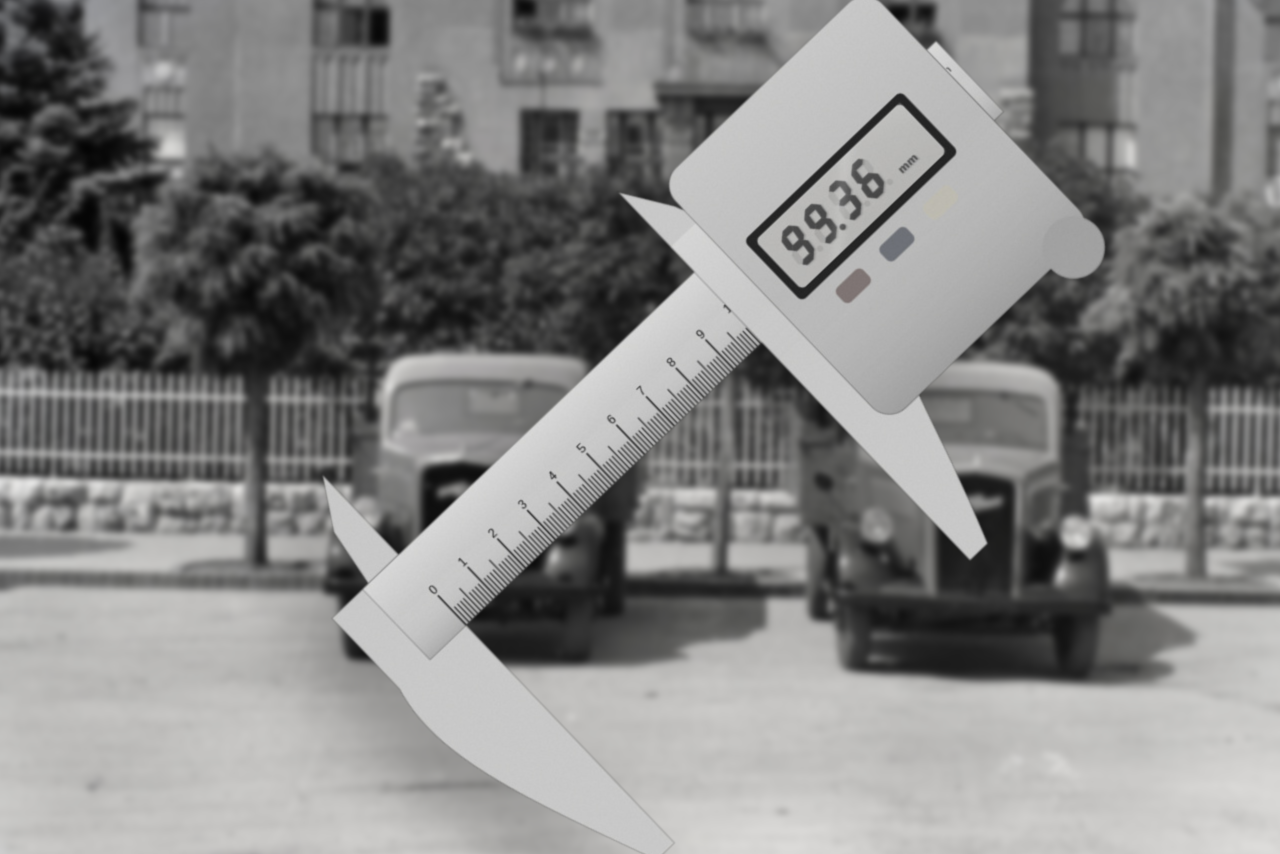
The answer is 99.36 mm
